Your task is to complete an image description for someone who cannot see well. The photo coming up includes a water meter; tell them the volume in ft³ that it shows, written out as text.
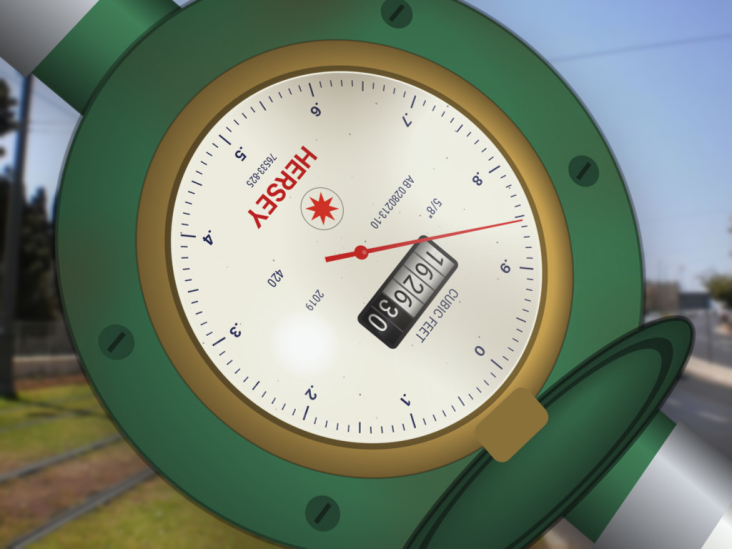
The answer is 162629.85 ft³
